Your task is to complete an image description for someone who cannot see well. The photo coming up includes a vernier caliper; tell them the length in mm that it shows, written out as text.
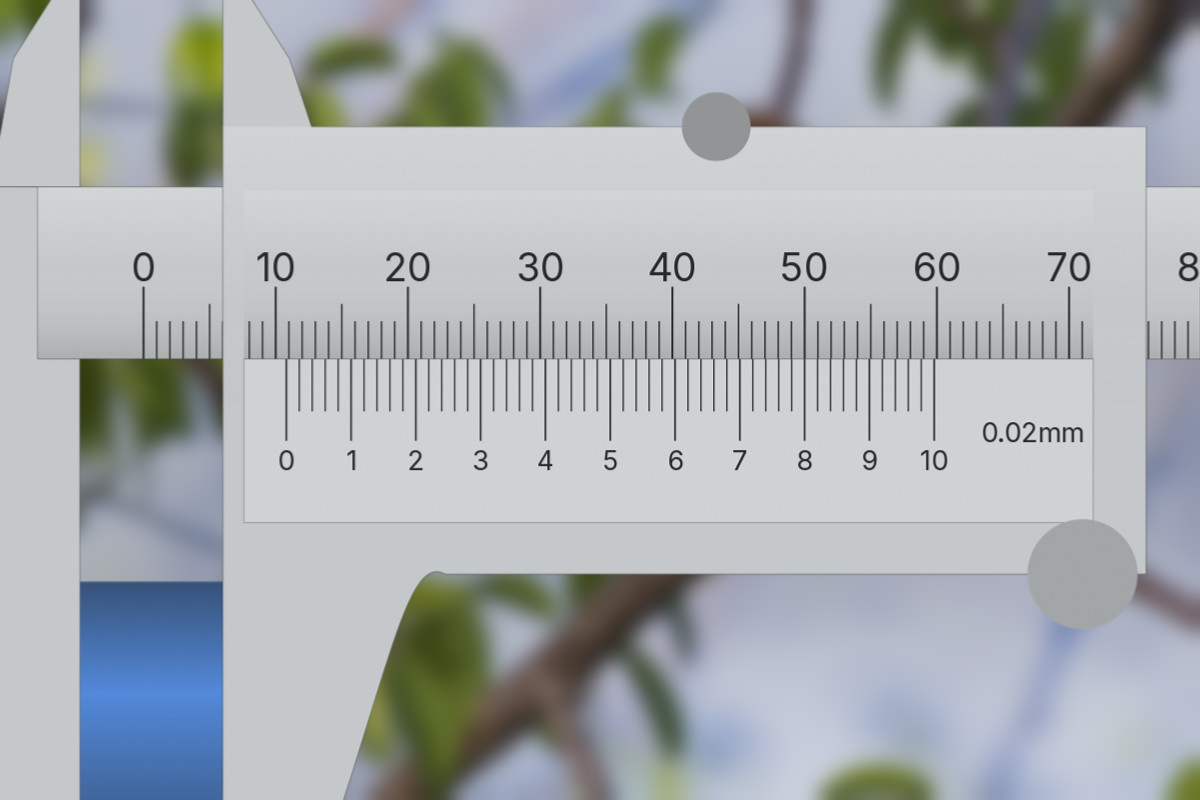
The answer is 10.8 mm
